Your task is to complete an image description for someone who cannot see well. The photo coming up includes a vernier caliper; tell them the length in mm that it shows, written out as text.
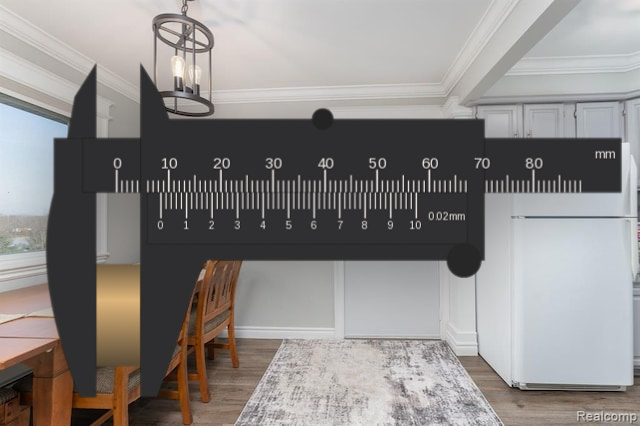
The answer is 8.5 mm
